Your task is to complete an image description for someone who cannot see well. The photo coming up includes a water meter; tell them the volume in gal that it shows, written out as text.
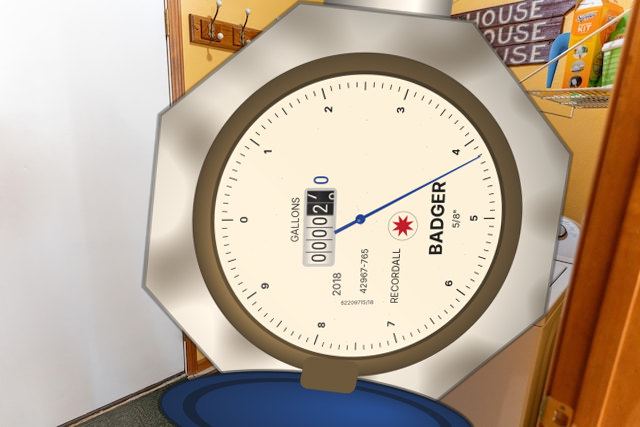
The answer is 274.2 gal
